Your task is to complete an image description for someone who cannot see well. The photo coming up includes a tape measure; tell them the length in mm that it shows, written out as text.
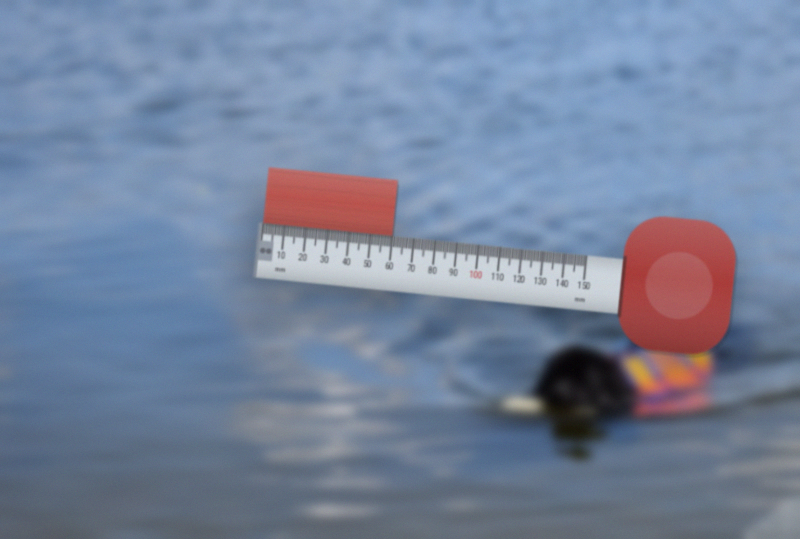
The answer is 60 mm
